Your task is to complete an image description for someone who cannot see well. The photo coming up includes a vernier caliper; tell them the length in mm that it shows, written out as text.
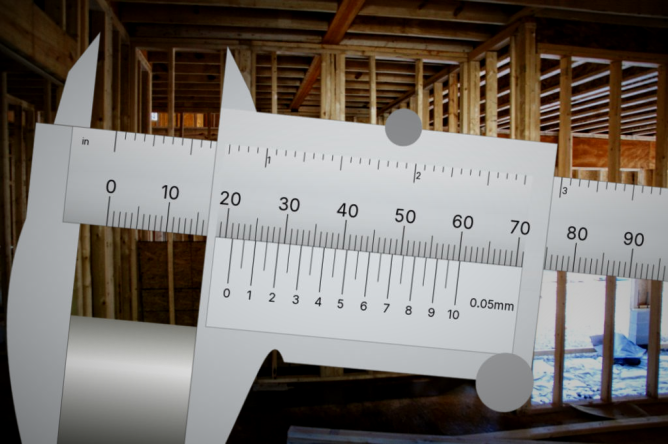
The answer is 21.2 mm
